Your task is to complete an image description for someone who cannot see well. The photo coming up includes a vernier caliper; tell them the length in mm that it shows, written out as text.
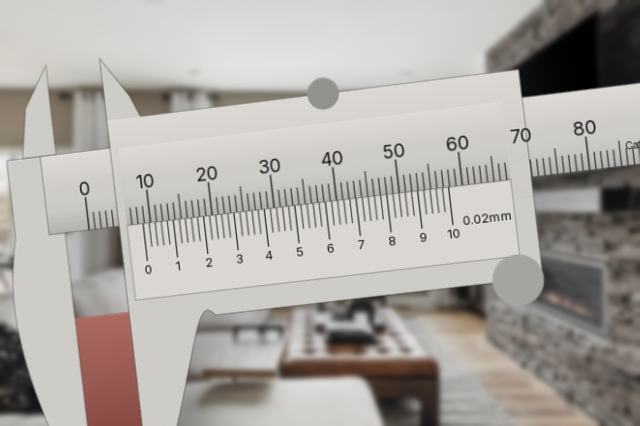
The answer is 8.8 mm
